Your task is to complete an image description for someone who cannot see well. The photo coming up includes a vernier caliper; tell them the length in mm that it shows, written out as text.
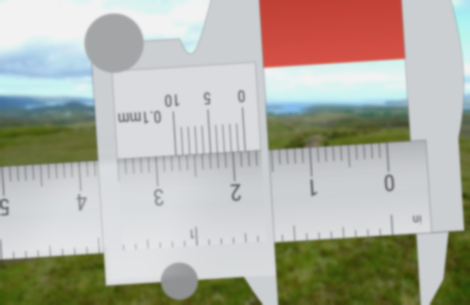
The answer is 18.4 mm
